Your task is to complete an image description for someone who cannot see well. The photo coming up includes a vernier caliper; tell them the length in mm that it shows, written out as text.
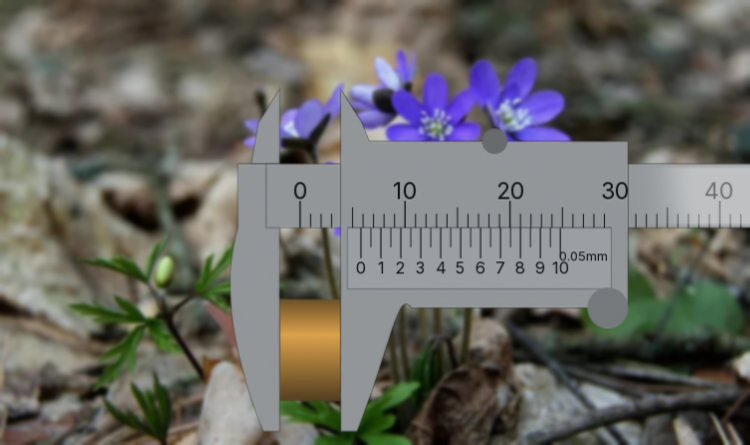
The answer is 5.8 mm
